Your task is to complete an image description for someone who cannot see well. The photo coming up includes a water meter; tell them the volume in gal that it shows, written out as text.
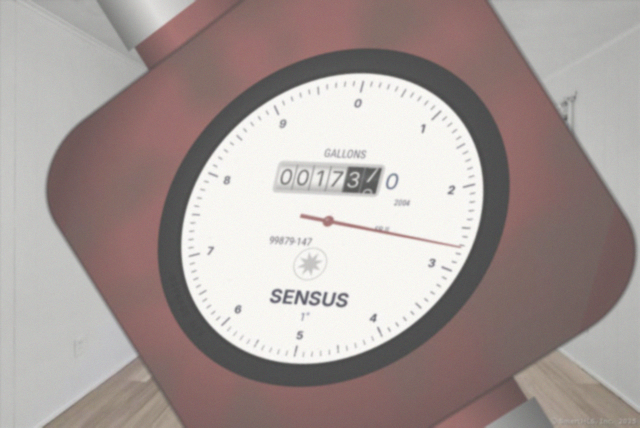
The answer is 17372.7 gal
